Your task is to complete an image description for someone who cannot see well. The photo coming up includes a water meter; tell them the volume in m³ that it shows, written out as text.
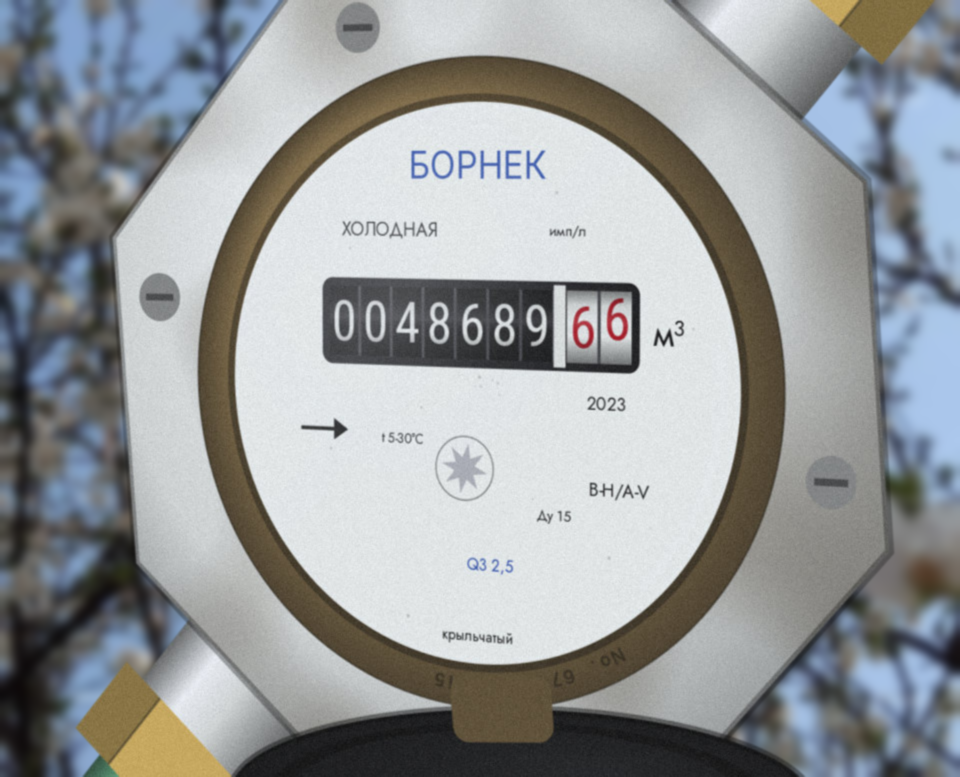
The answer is 48689.66 m³
